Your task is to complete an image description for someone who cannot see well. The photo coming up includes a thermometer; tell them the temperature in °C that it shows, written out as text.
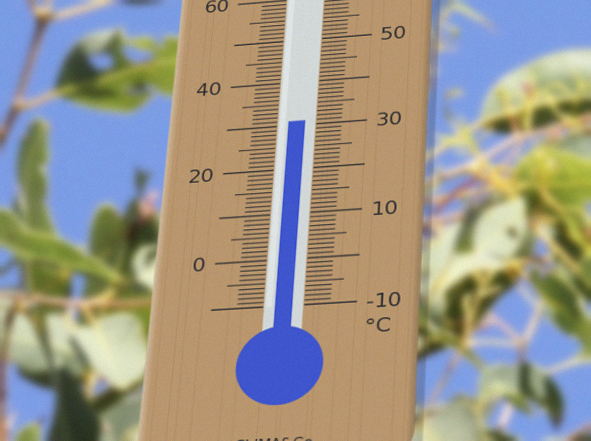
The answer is 31 °C
